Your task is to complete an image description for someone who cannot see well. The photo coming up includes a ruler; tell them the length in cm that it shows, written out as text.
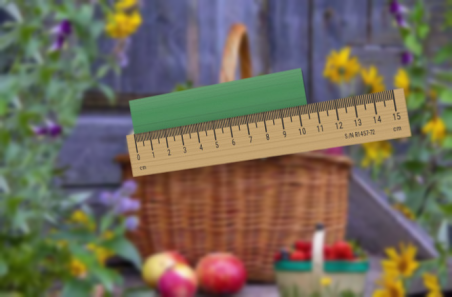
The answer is 10.5 cm
